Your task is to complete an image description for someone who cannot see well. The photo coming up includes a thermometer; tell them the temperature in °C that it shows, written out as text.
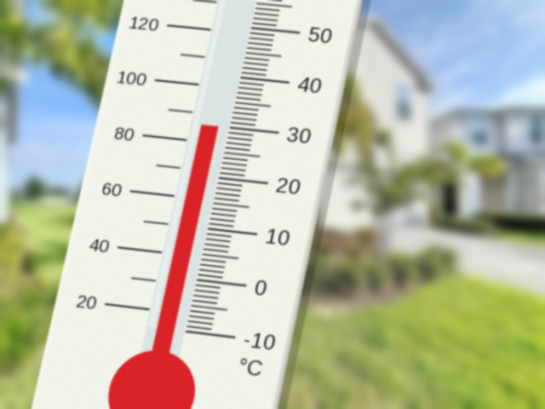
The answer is 30 °C
